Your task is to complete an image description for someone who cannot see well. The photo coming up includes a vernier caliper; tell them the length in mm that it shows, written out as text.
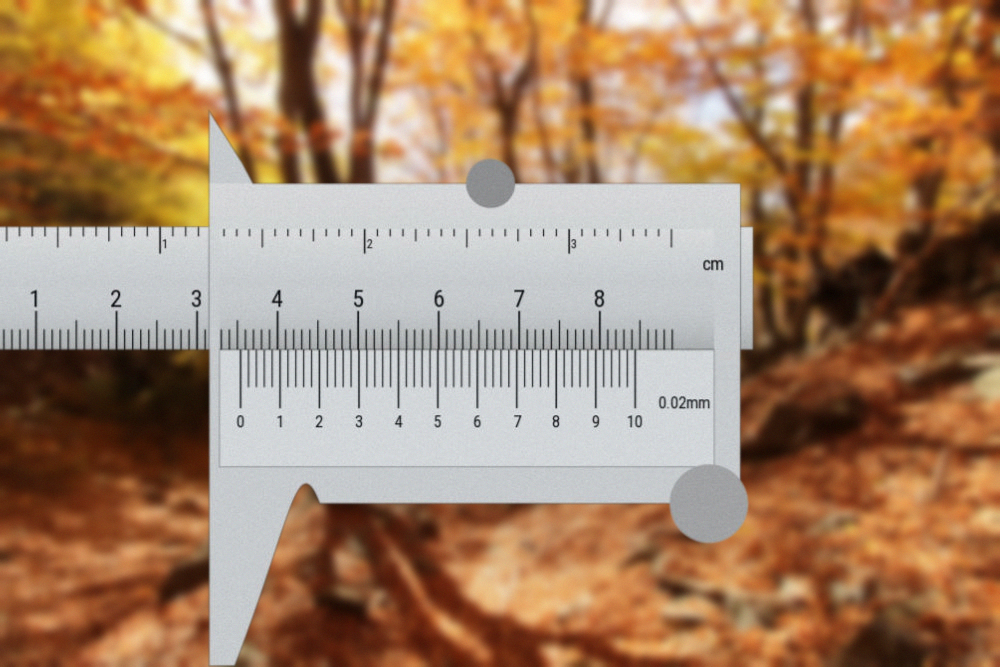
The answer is 35.4 mm
